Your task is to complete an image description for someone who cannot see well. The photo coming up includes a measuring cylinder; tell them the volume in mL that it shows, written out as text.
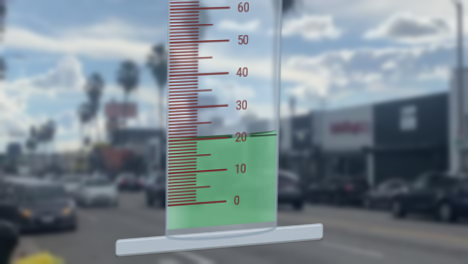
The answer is 20 mL
